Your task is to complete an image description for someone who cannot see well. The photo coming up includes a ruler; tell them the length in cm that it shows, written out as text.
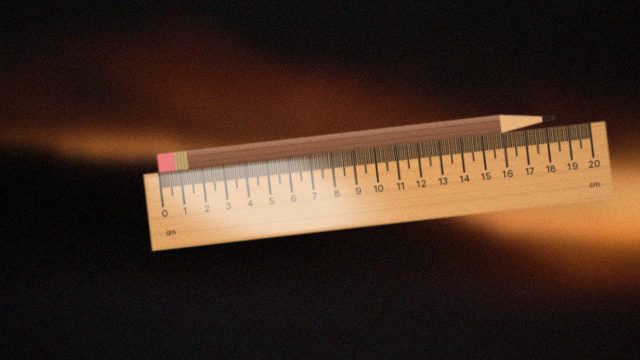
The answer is 18.5 cm
